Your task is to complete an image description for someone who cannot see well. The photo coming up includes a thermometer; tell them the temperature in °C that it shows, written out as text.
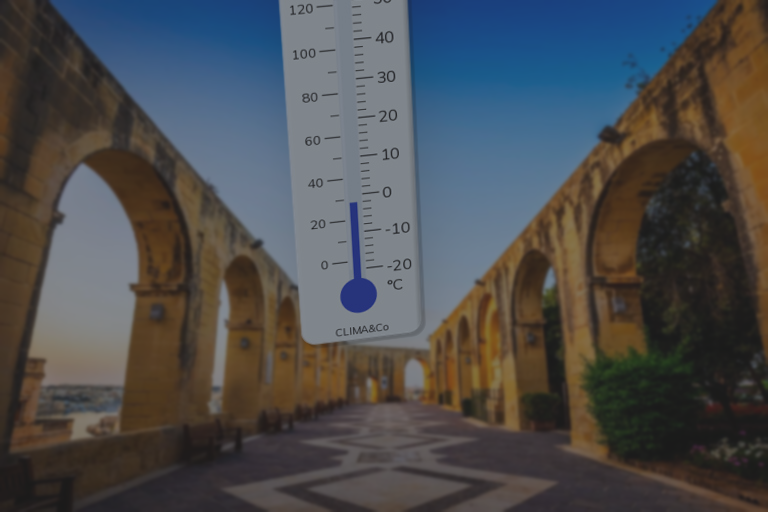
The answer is -2 °C
